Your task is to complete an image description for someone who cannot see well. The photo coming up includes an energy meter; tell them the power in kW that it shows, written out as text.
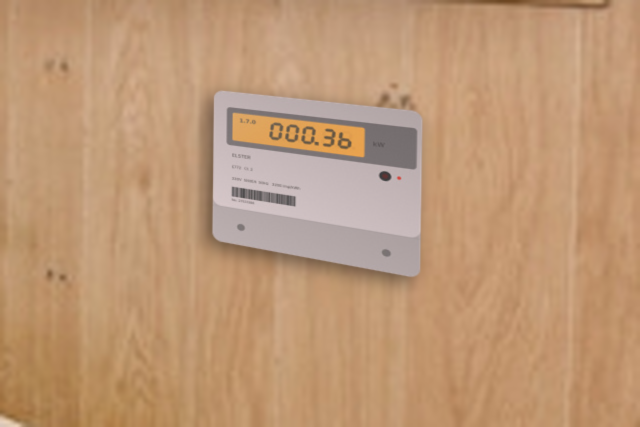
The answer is 0.36 kW
